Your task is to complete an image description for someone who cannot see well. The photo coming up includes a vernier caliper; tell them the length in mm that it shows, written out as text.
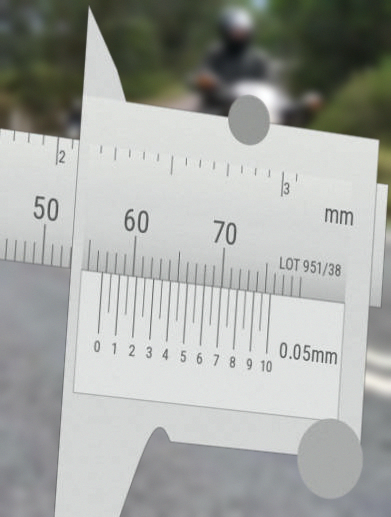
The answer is 56.6 mm
